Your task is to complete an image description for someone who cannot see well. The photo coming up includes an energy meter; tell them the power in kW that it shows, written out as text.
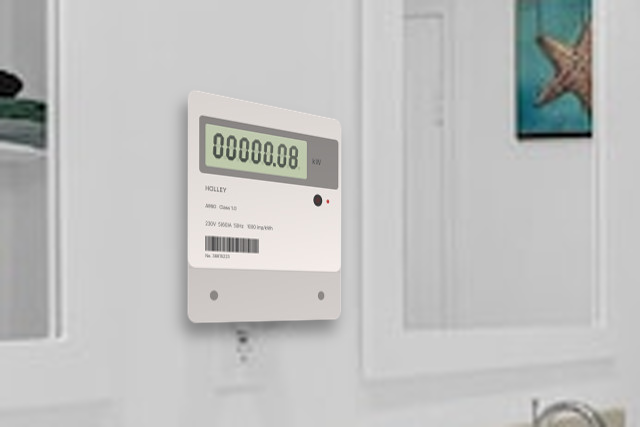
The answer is 0.08 kW
